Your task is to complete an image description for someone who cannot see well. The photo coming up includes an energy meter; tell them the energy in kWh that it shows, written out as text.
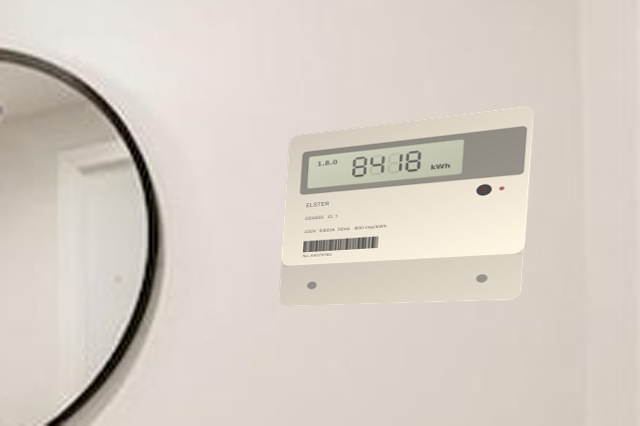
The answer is 8418 kWh
